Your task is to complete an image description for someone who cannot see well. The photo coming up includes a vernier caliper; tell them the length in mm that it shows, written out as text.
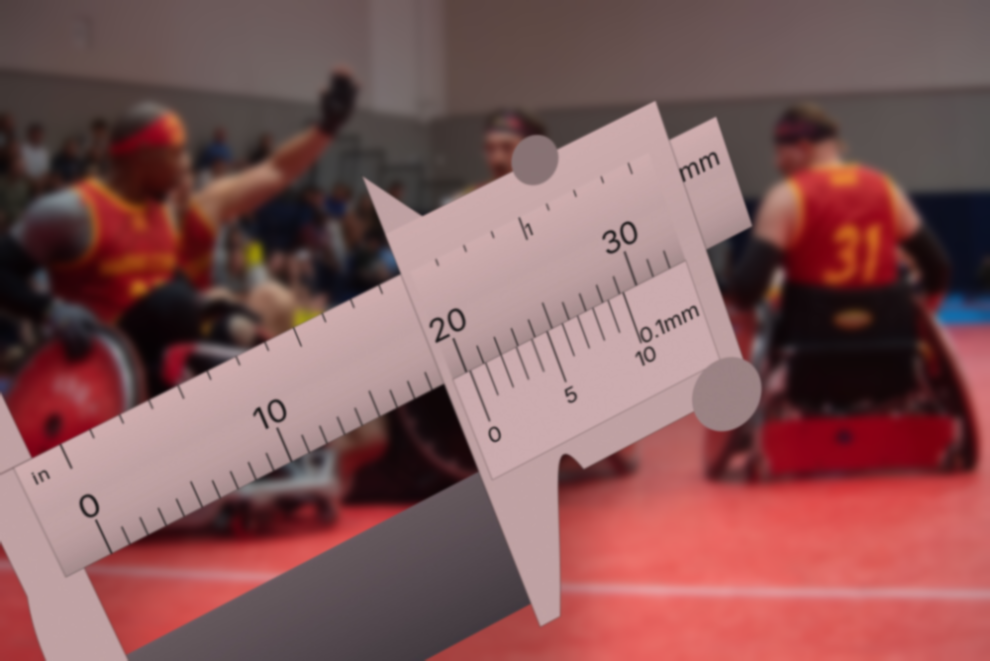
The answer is 20.2 mm
